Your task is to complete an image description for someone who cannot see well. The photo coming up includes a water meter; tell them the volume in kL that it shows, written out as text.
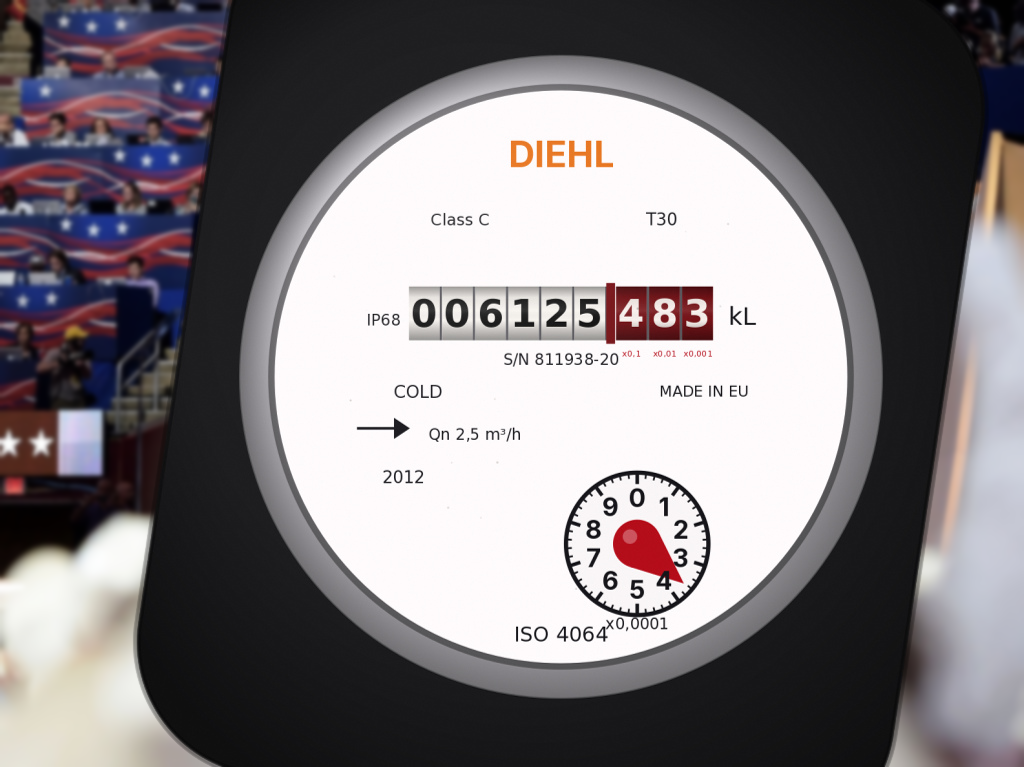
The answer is 6125.4833 kL
